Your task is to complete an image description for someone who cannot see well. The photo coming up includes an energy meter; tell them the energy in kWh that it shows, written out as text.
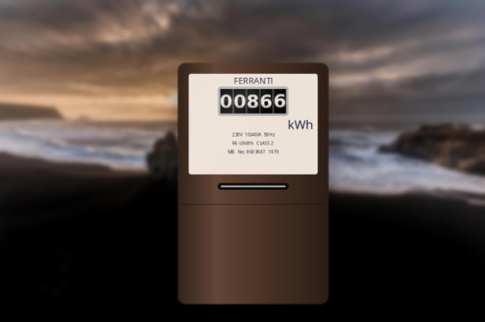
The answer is 866 kWh
